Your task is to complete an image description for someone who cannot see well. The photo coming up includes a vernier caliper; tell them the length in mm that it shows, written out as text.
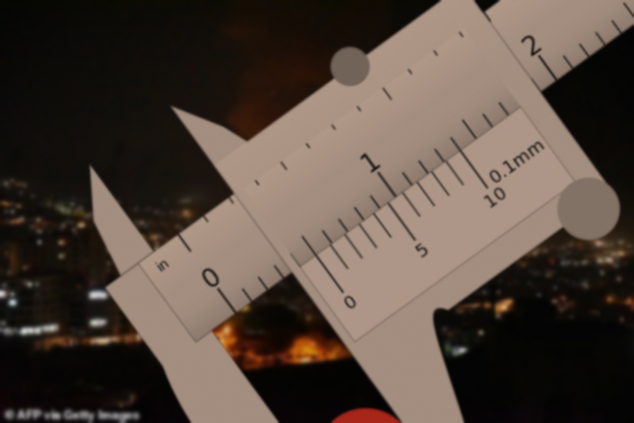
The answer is 5.0 mm
